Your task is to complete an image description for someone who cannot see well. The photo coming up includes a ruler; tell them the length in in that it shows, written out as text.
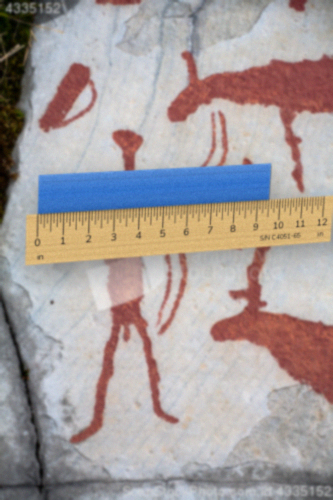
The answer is 9.5 in
